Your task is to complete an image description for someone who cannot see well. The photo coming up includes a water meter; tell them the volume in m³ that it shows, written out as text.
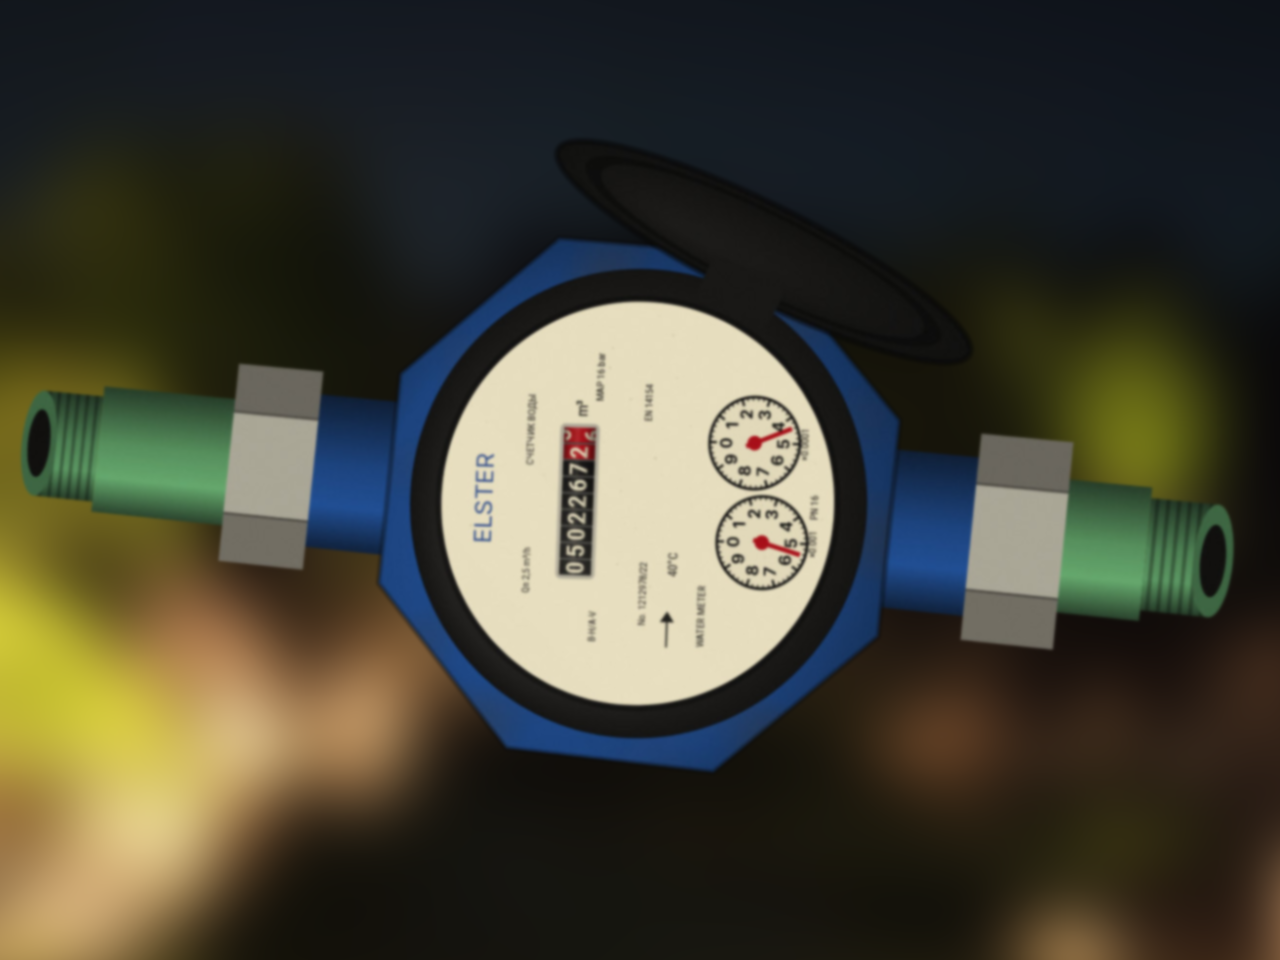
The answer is 502267.2554 m³
